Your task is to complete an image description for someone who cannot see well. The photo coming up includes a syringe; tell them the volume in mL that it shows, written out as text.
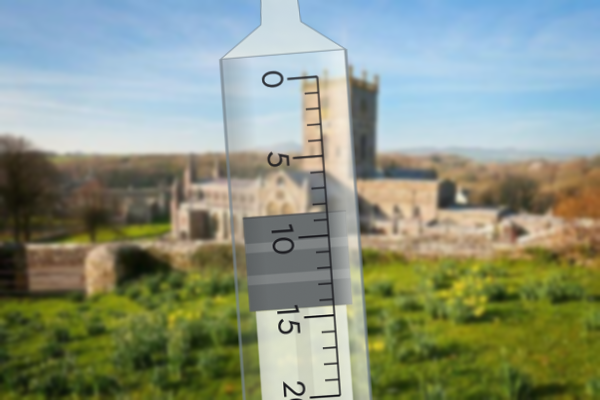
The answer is 8.5 mL
